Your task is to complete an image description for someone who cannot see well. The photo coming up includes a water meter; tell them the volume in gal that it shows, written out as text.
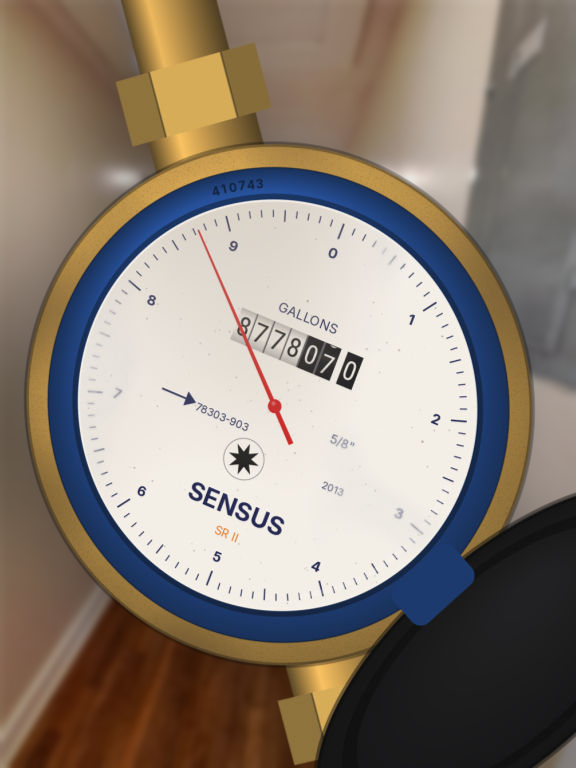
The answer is 8778068.7 gal
